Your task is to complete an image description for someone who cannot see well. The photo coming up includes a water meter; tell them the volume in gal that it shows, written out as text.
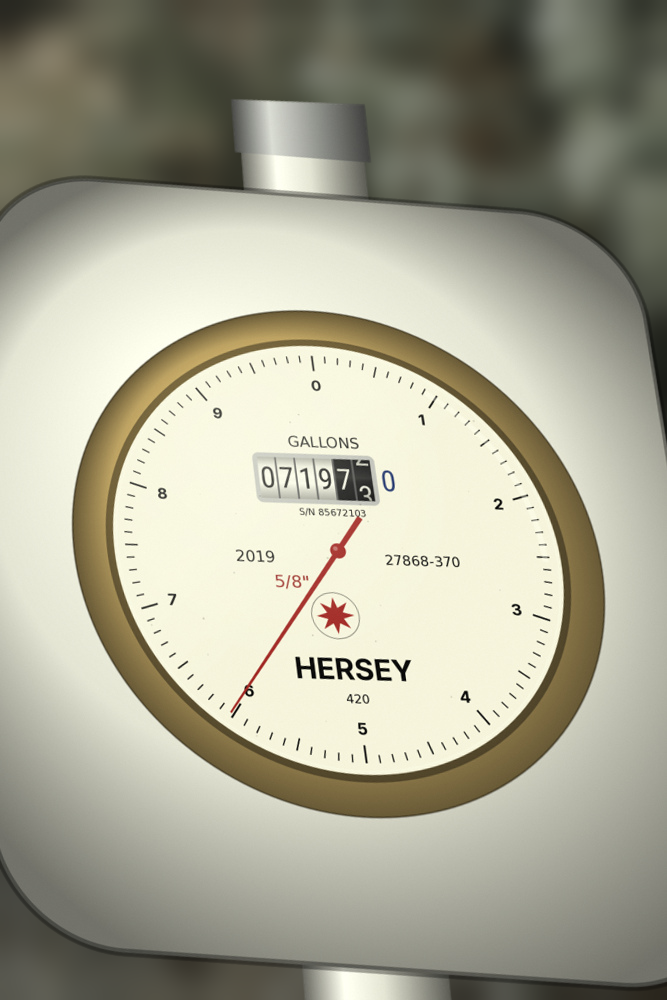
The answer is 719726.0 gal
